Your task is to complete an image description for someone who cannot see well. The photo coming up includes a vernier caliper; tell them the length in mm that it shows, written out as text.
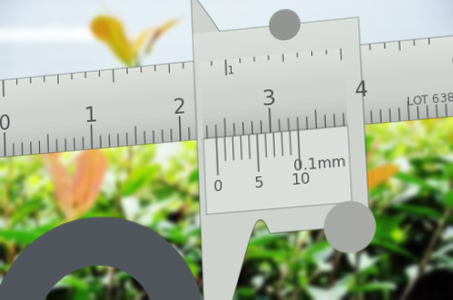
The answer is 24.0 mm
